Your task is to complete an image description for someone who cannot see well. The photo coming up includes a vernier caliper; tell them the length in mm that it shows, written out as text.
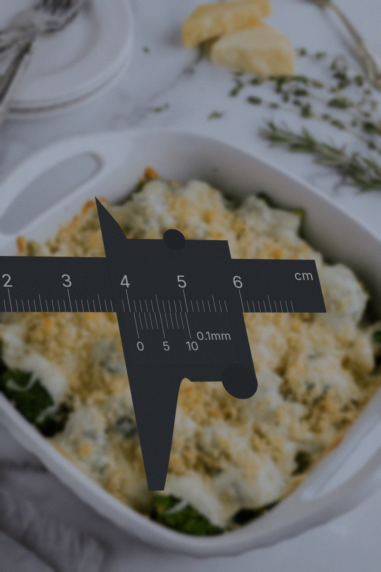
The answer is 40.6 mm
